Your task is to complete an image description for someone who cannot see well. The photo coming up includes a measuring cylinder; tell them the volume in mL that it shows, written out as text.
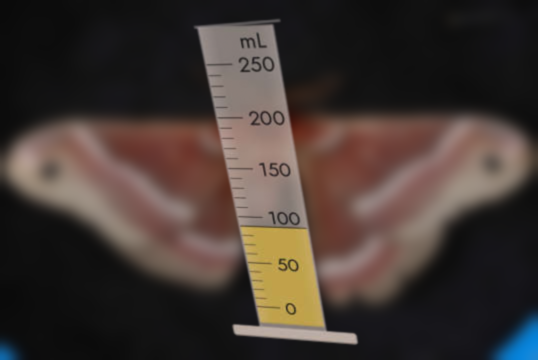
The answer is 90 mL
